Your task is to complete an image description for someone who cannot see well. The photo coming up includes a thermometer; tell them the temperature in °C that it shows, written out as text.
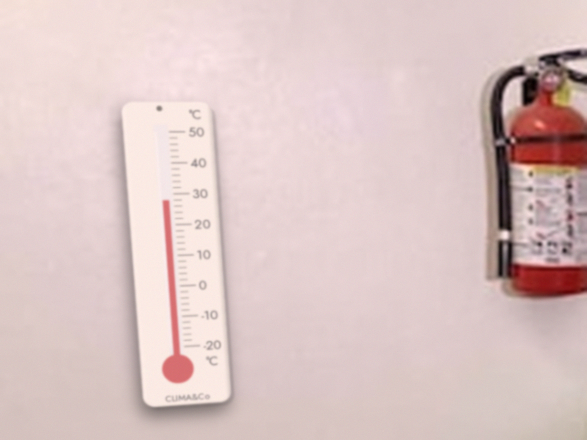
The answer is 28 °C
